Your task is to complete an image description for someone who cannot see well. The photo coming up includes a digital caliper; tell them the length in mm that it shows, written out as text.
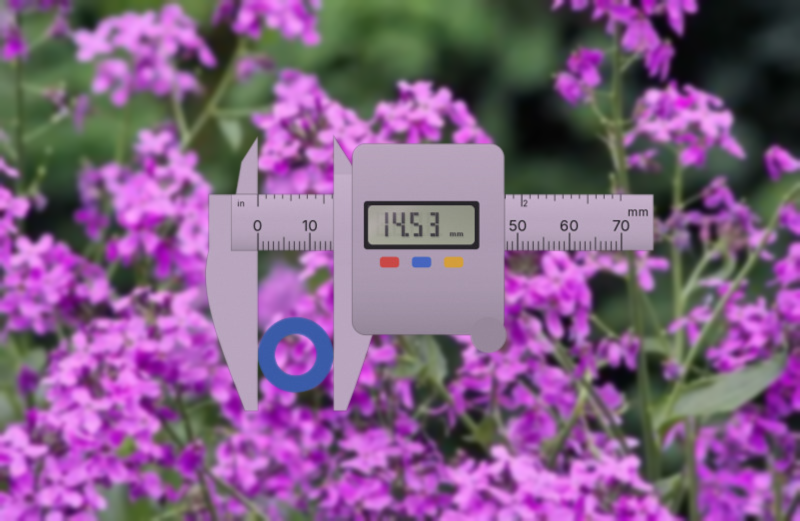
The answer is 14.53 mm
